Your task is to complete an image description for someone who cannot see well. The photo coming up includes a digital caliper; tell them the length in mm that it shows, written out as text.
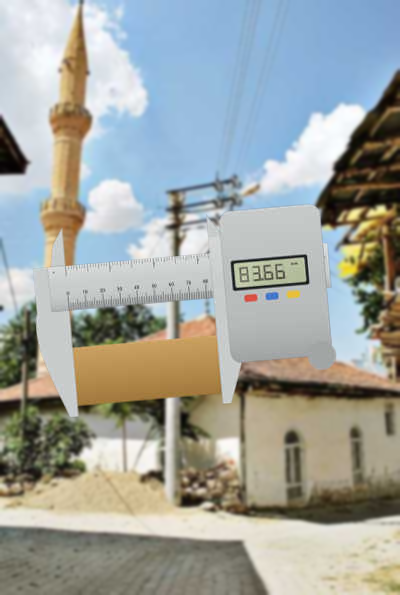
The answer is 83.66 mm
